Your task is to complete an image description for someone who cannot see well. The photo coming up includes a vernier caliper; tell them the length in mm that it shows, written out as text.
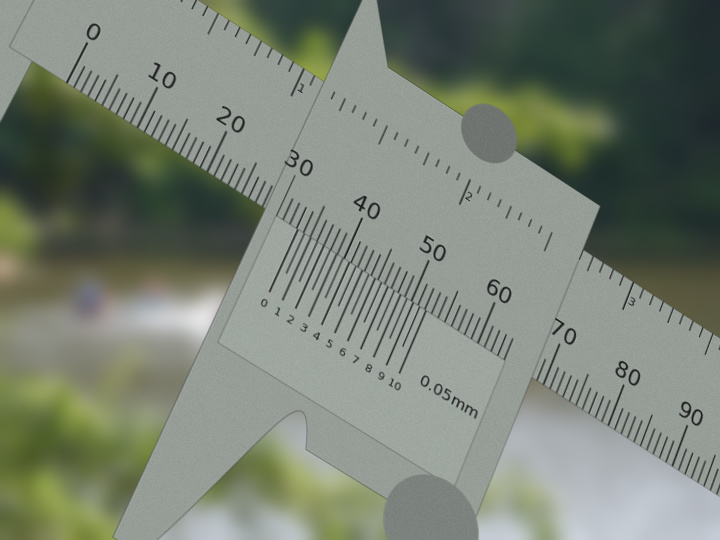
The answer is 33.2 mm
